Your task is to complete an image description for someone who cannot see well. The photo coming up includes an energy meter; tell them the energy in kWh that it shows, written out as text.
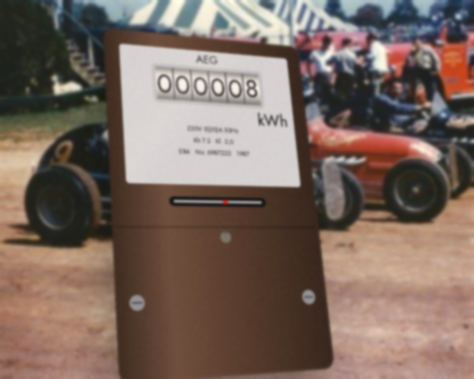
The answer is 8 kWh
